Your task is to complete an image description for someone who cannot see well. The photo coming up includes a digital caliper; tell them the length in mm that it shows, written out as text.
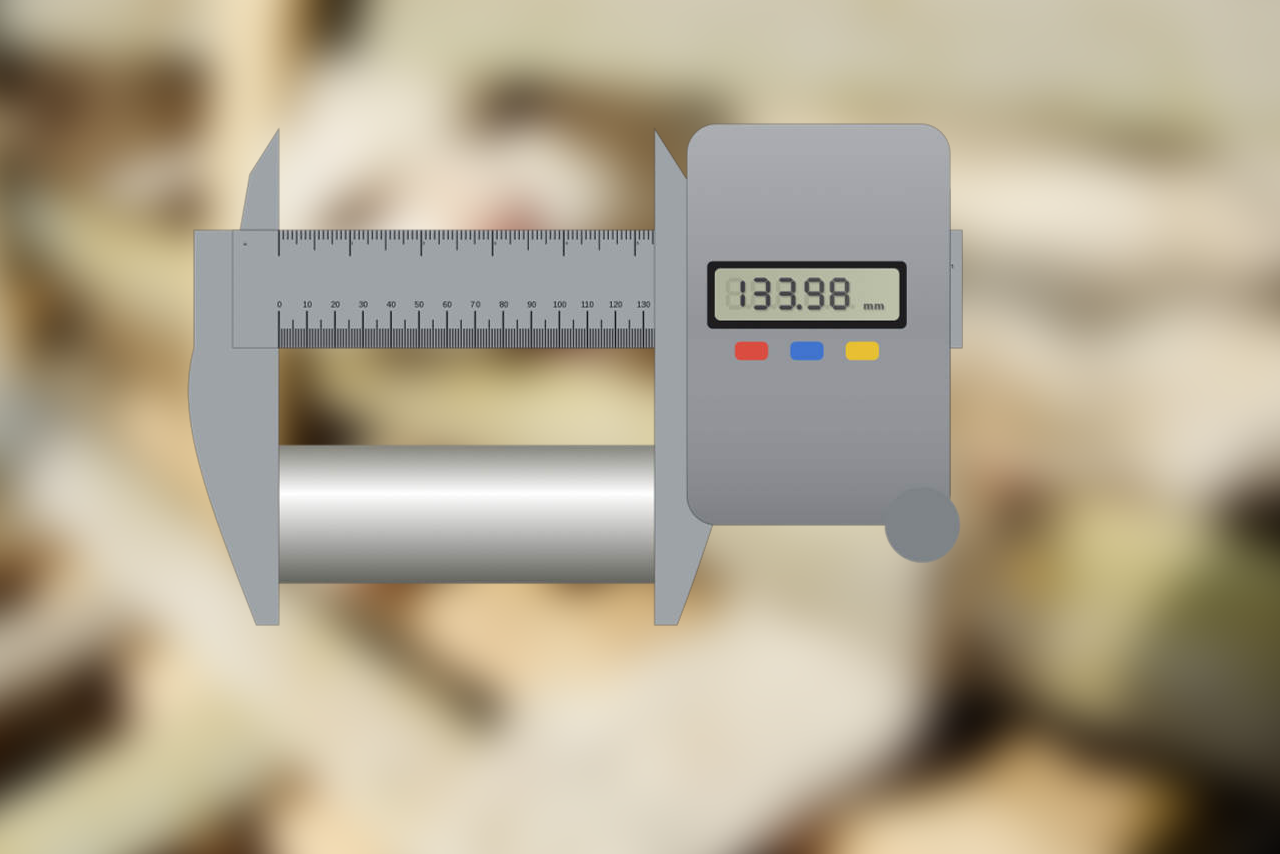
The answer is 133.98 mm
